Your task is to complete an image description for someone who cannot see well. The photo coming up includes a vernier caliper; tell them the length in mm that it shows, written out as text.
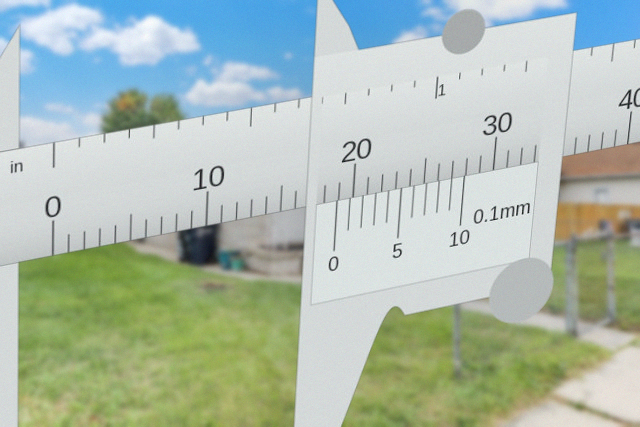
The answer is 18.9 mm
